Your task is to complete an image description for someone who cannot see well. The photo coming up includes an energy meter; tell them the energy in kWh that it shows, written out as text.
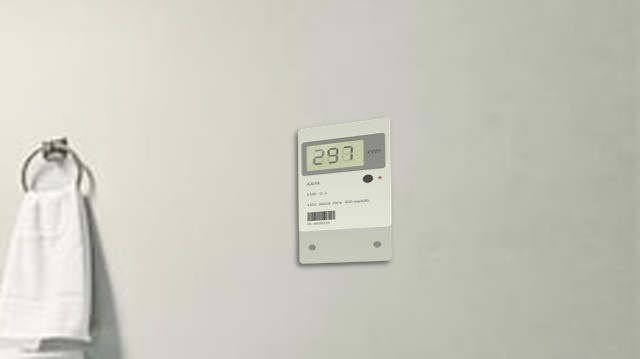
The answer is 297 kWh
